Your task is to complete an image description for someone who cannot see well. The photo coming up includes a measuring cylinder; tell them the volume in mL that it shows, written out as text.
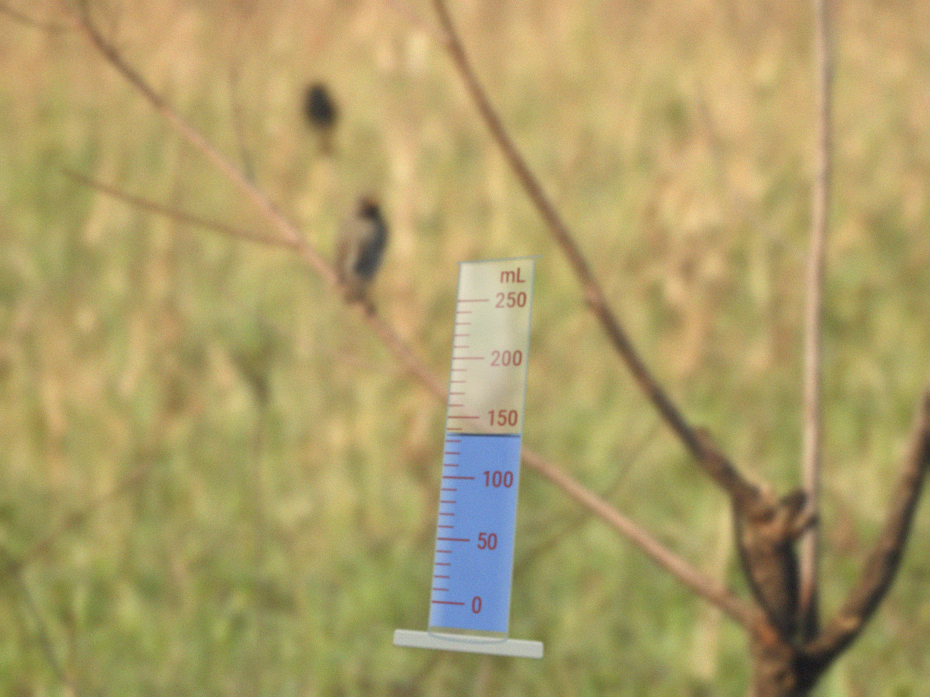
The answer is 135 mL
